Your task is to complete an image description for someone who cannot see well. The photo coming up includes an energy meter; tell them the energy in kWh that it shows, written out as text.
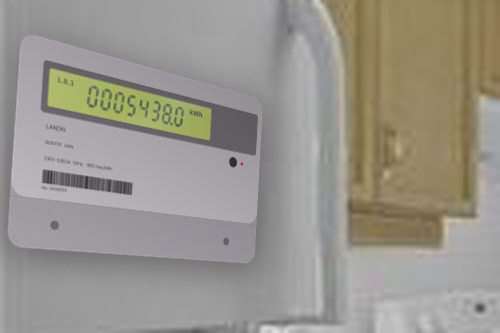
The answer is 5438.0 kWh
